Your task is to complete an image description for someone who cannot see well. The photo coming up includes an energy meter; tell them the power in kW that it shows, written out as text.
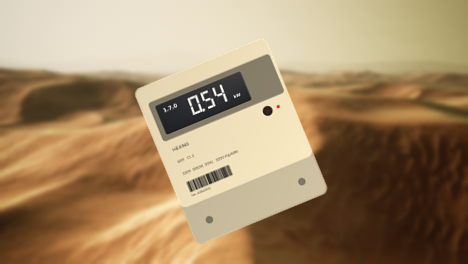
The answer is 0.54 kW
